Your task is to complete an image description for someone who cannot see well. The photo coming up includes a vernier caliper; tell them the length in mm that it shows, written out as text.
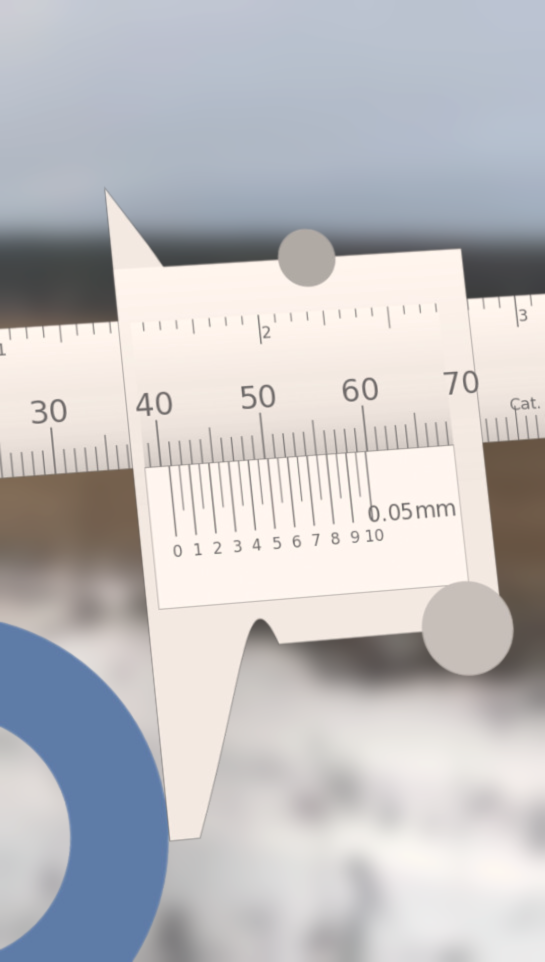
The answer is 40.8 mm
